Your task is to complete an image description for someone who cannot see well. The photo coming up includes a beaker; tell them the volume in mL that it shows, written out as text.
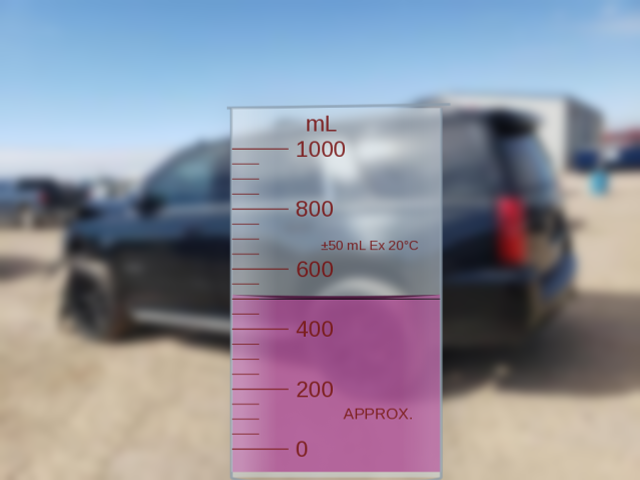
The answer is 500 mL
